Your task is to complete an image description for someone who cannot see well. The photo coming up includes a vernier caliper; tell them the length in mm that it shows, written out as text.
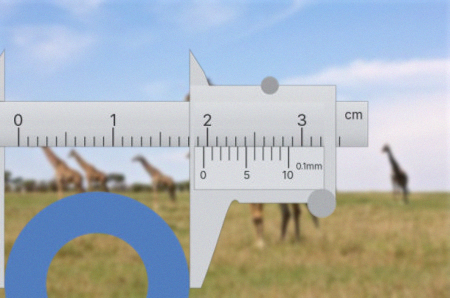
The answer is 19.6 mm
